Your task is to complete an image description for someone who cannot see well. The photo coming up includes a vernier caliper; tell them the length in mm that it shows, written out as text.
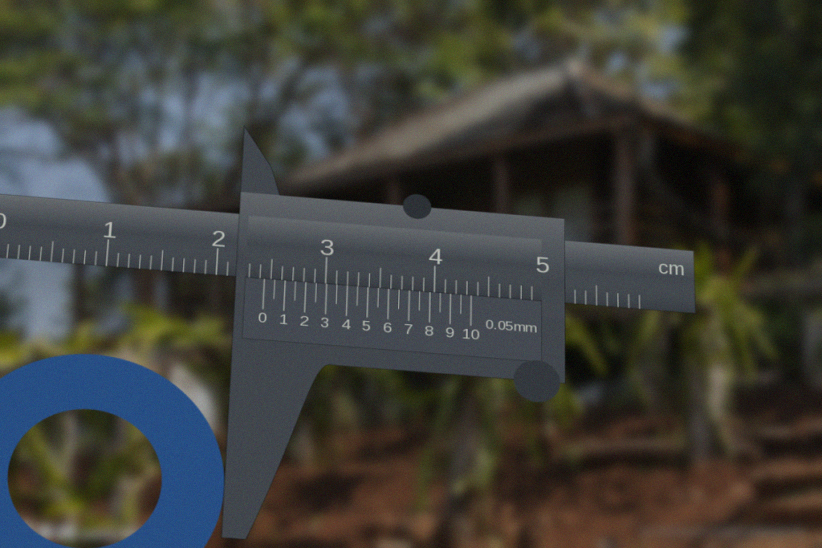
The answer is 24.4 mm
